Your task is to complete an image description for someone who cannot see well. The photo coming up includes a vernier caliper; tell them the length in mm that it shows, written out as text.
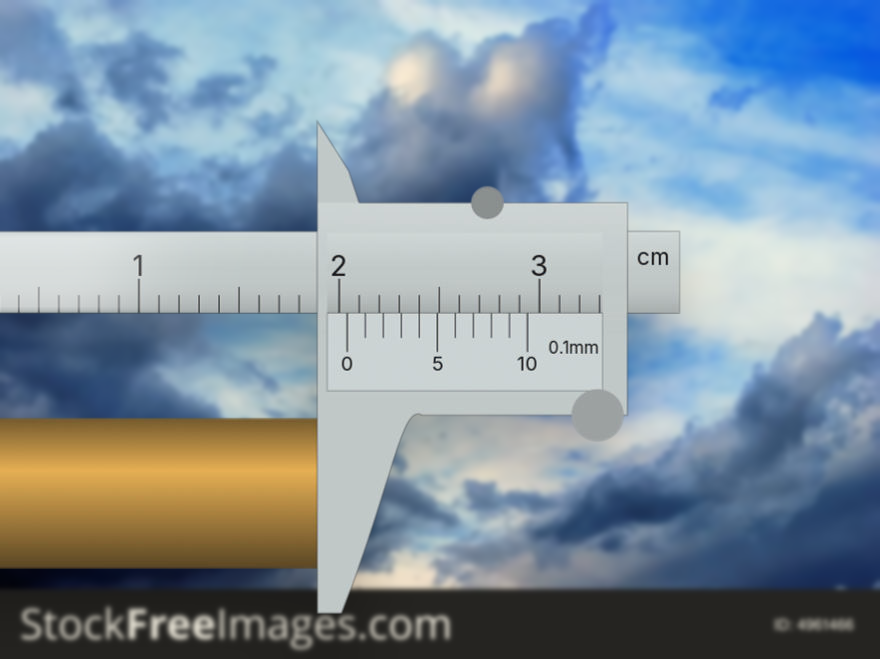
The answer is 20.4 mm
